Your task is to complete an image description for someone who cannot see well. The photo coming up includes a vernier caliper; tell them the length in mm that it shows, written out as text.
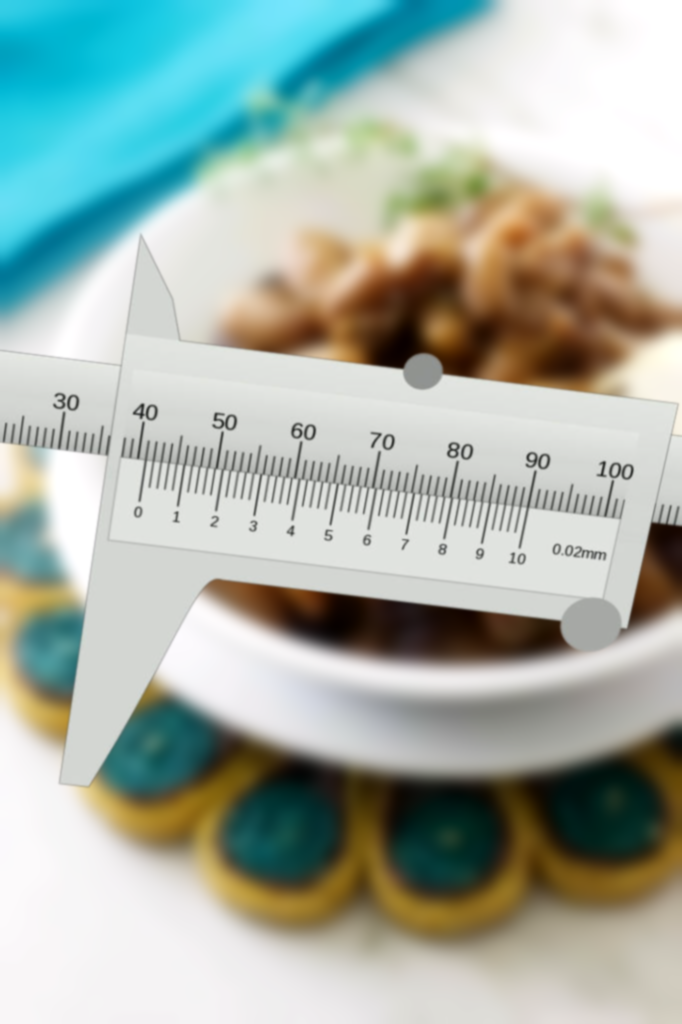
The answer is 41.0 mm
